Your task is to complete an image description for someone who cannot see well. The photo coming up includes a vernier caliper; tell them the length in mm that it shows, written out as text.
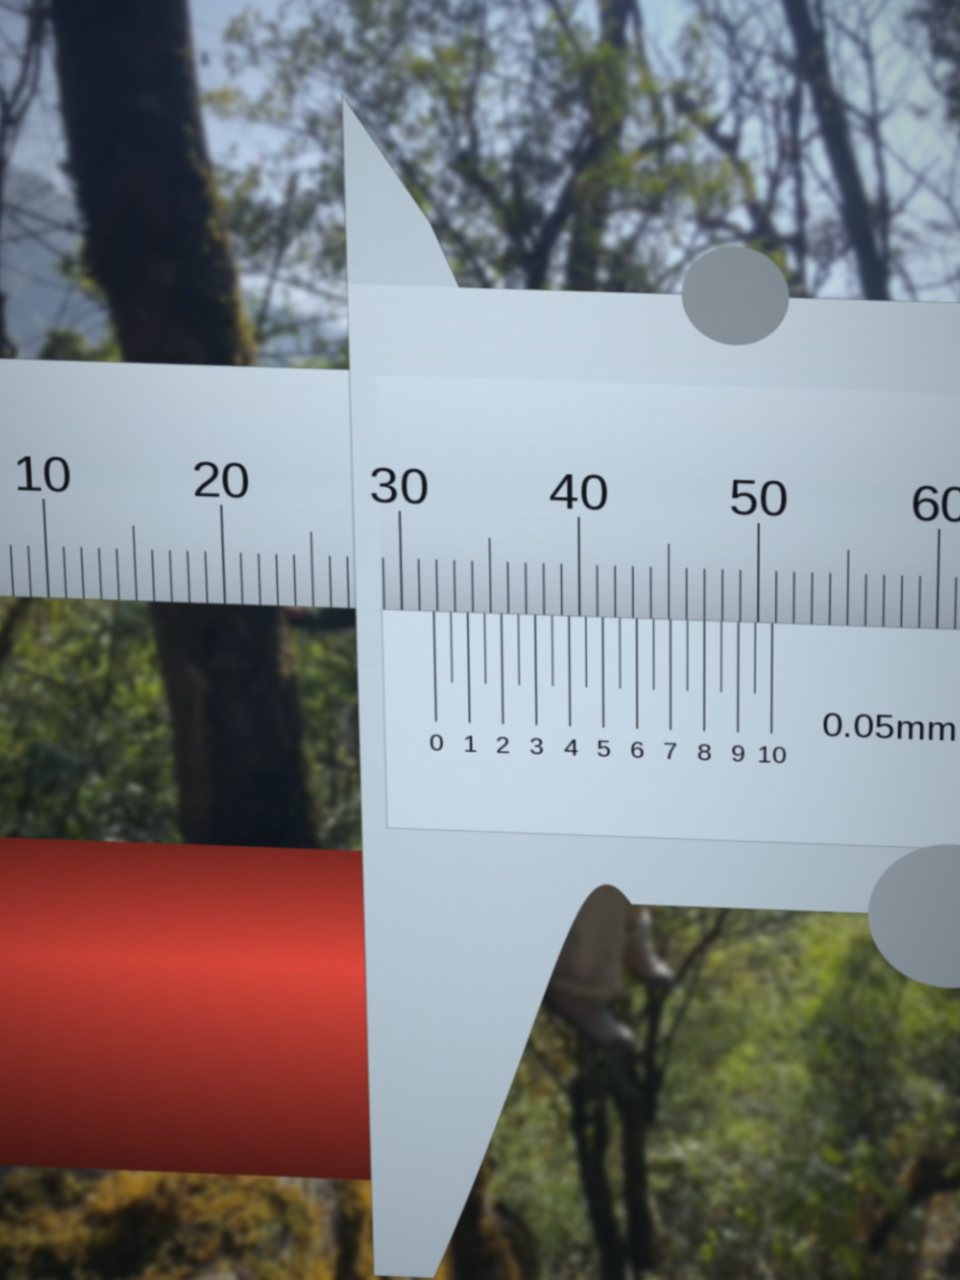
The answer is 31.8 mm
